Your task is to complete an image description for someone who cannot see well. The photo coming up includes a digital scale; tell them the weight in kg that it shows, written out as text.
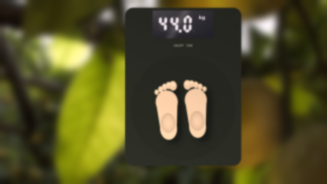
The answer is 44.0 kg
